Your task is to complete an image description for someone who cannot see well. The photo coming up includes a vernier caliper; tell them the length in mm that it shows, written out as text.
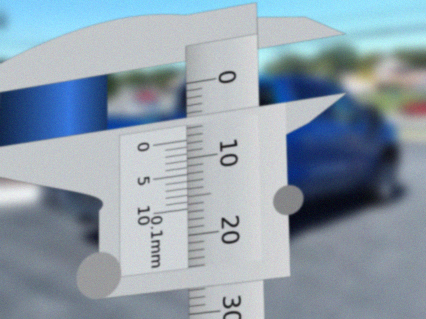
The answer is 7.6 mm
